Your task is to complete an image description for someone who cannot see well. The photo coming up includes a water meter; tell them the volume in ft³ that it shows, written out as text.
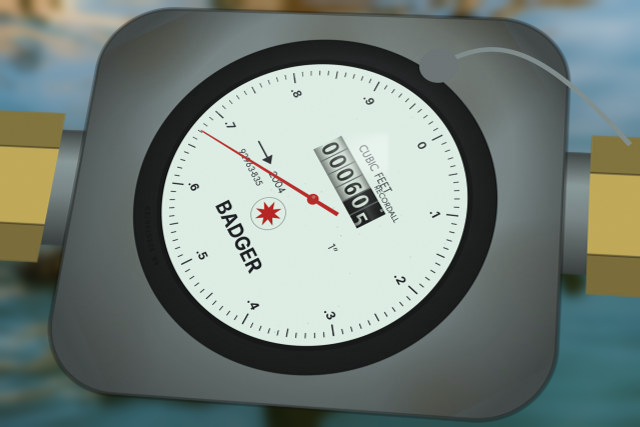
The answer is 604.67 ft³
